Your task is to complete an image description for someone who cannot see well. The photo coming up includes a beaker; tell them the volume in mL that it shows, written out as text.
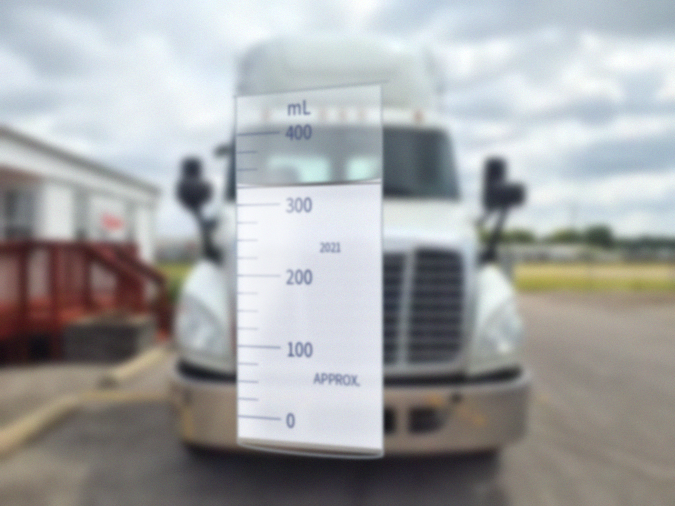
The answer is 325 mL
